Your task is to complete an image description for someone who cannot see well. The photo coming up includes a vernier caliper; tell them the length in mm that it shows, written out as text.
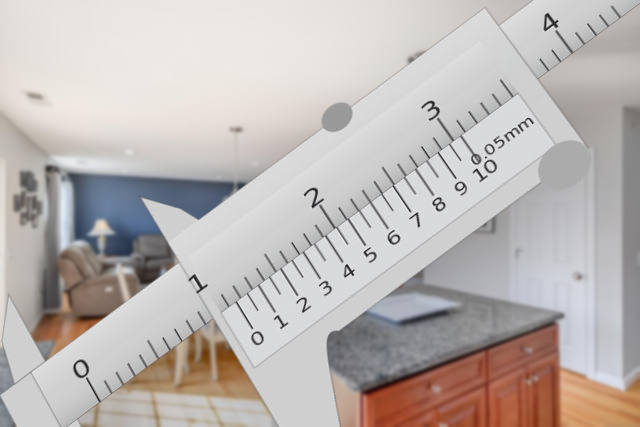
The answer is 11.6 mm
